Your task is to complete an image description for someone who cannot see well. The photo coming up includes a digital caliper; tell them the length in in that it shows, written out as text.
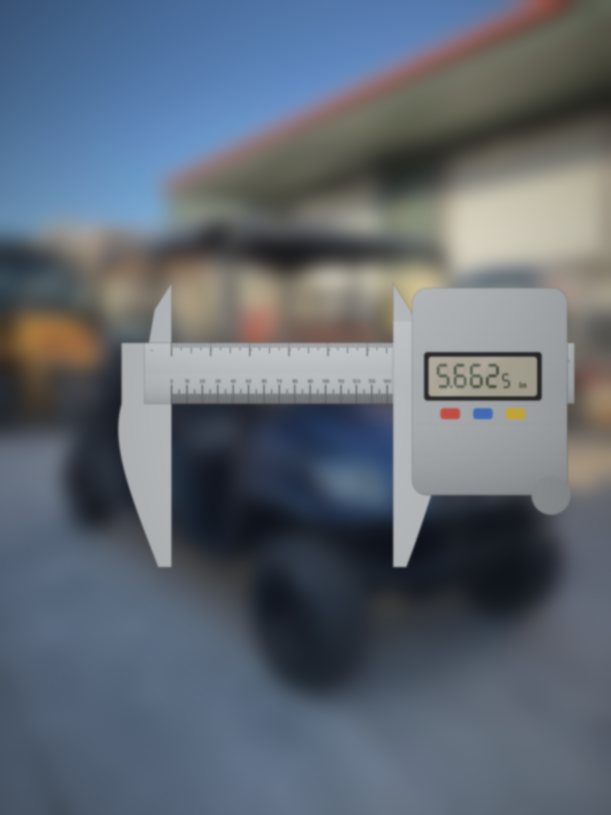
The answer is 5.6625 in
